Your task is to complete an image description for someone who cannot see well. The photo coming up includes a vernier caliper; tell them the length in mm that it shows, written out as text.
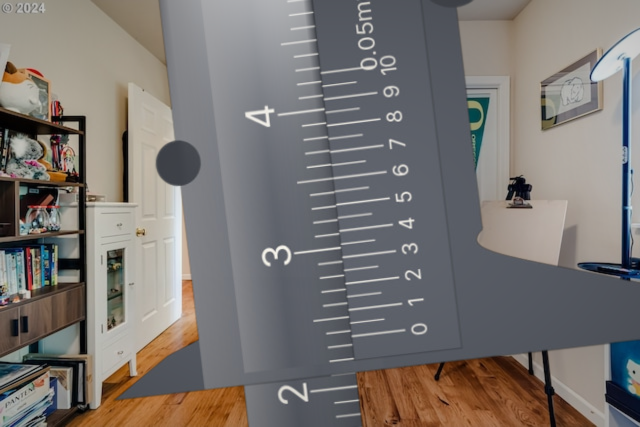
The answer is 23.6 mm
